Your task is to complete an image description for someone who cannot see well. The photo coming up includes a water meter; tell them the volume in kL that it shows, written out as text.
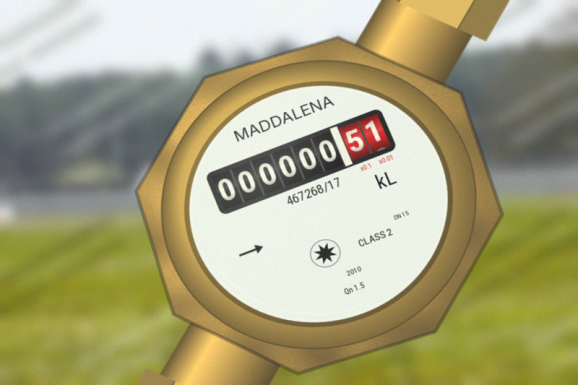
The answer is 0.51 kL
